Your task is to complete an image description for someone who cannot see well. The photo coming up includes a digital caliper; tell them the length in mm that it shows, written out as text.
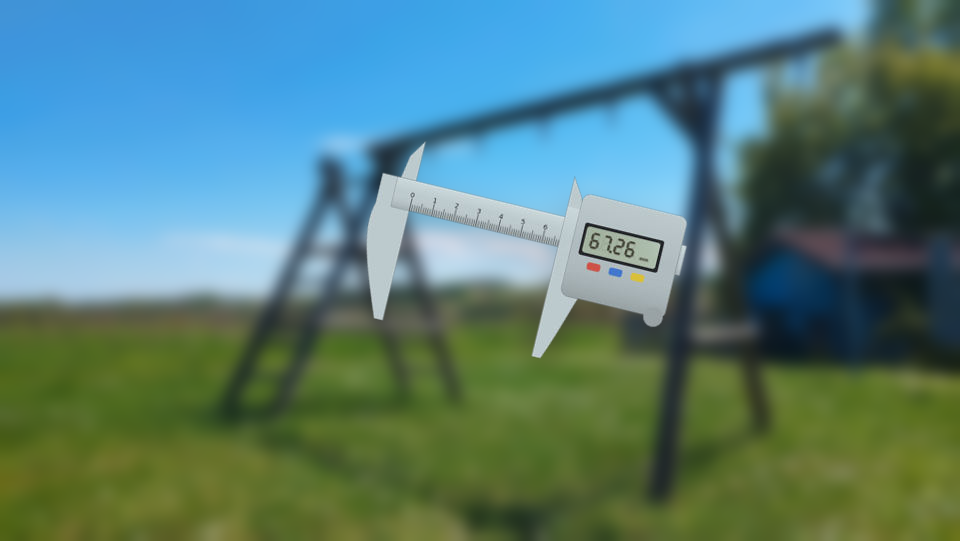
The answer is 67.26 mm
